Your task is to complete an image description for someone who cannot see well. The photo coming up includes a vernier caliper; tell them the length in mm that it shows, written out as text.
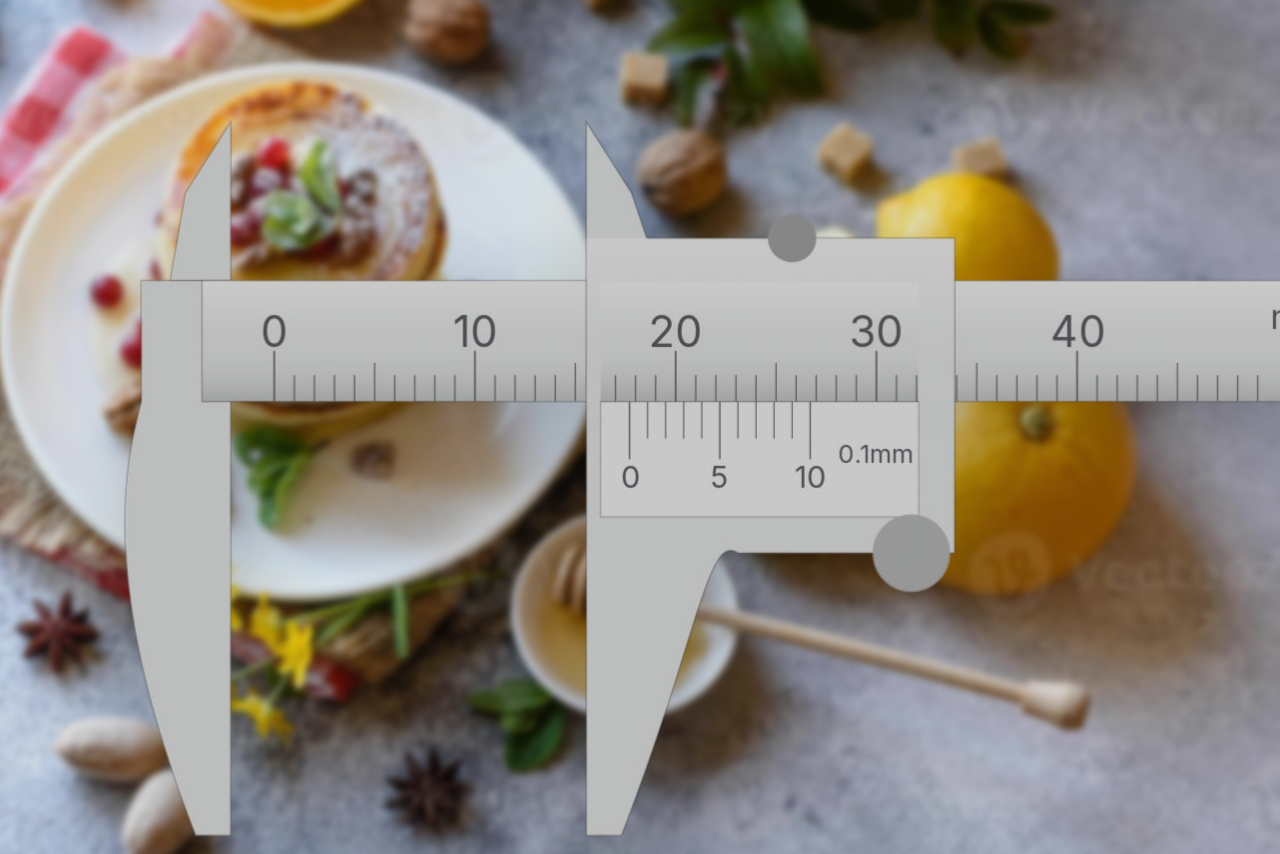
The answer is 17.7 mm
